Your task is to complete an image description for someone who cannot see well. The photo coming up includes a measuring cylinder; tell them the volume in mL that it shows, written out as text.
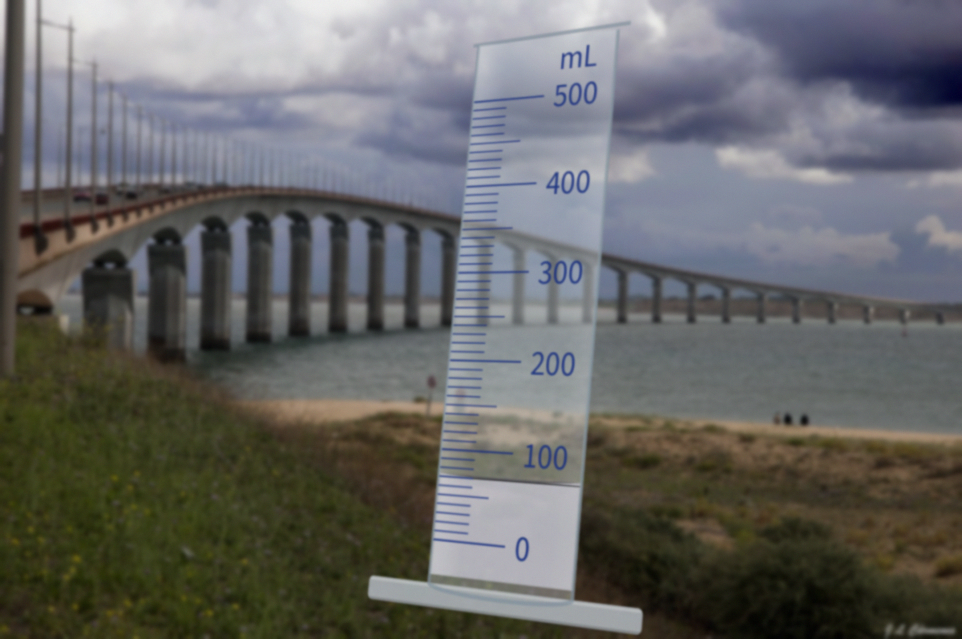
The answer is 70 mL
